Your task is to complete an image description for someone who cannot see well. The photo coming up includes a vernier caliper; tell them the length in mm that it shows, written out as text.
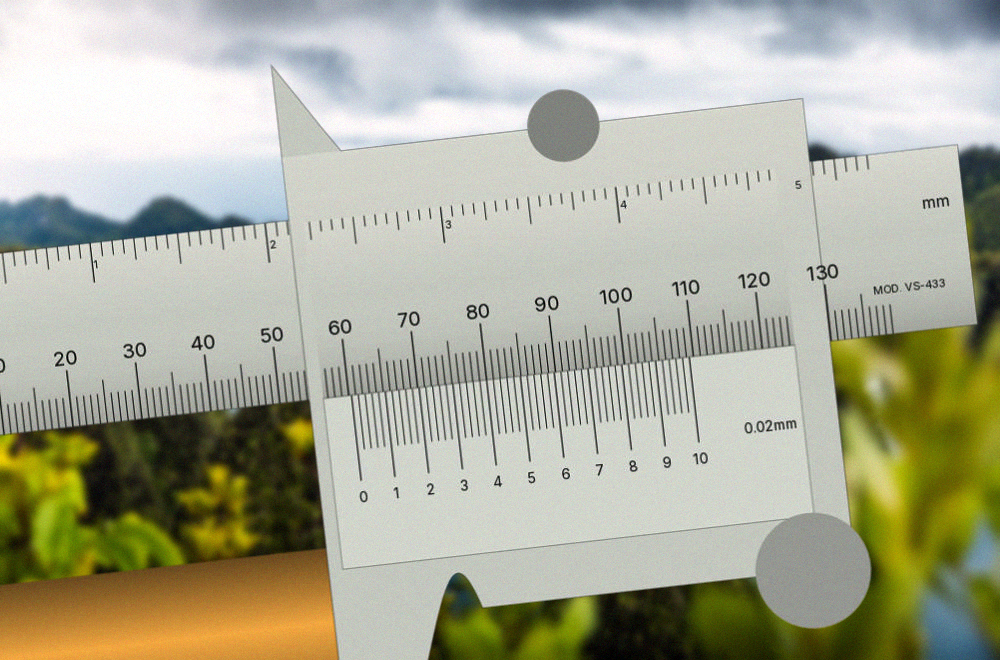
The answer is 60.4 mm
